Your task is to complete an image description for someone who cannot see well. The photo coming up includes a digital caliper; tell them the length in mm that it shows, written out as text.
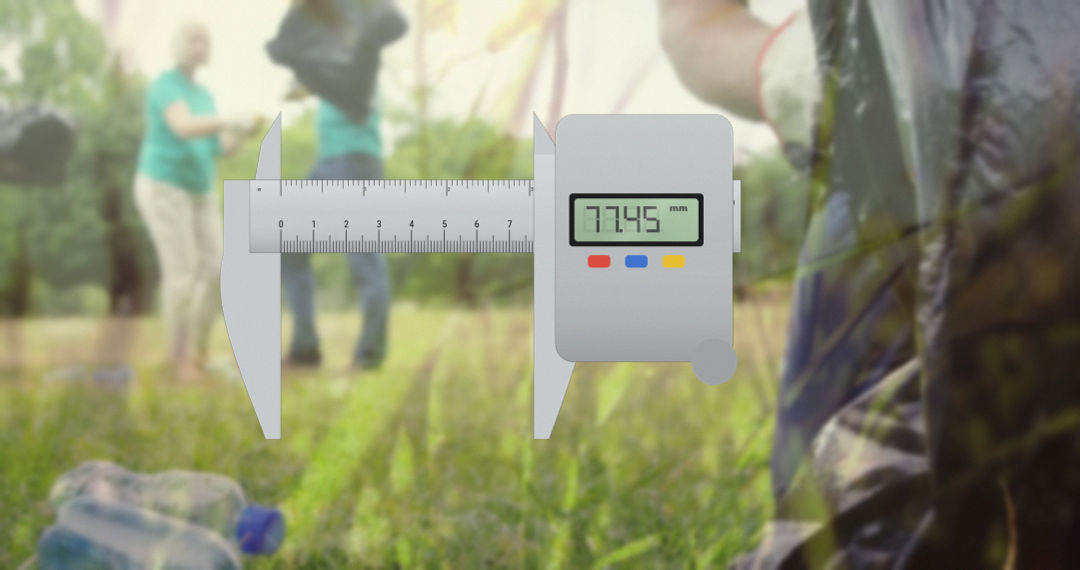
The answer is 77.45 mm
